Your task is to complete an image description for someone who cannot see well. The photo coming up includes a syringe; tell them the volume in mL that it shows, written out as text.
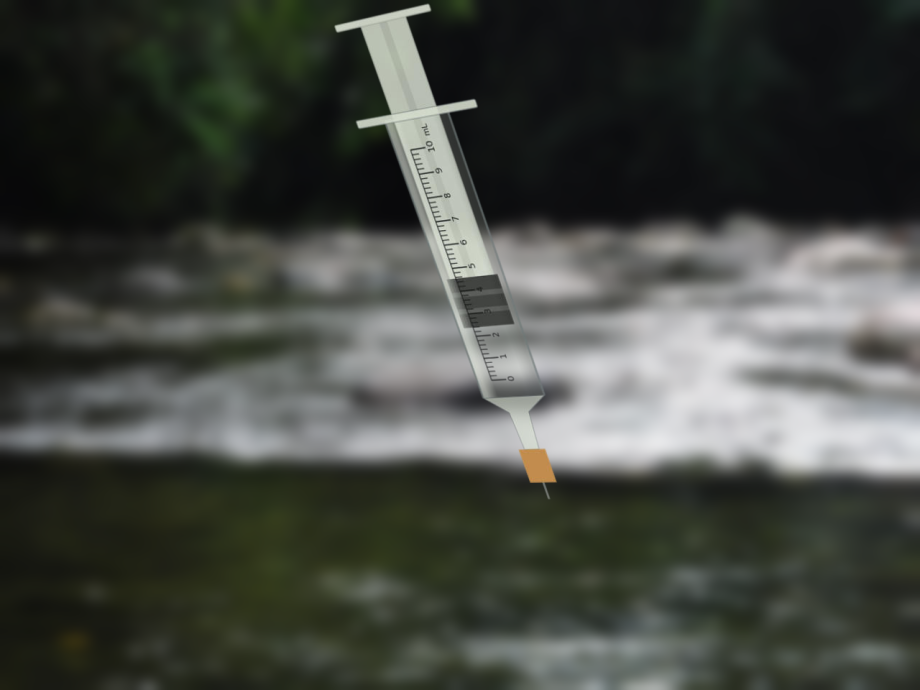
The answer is 2.4 mL
